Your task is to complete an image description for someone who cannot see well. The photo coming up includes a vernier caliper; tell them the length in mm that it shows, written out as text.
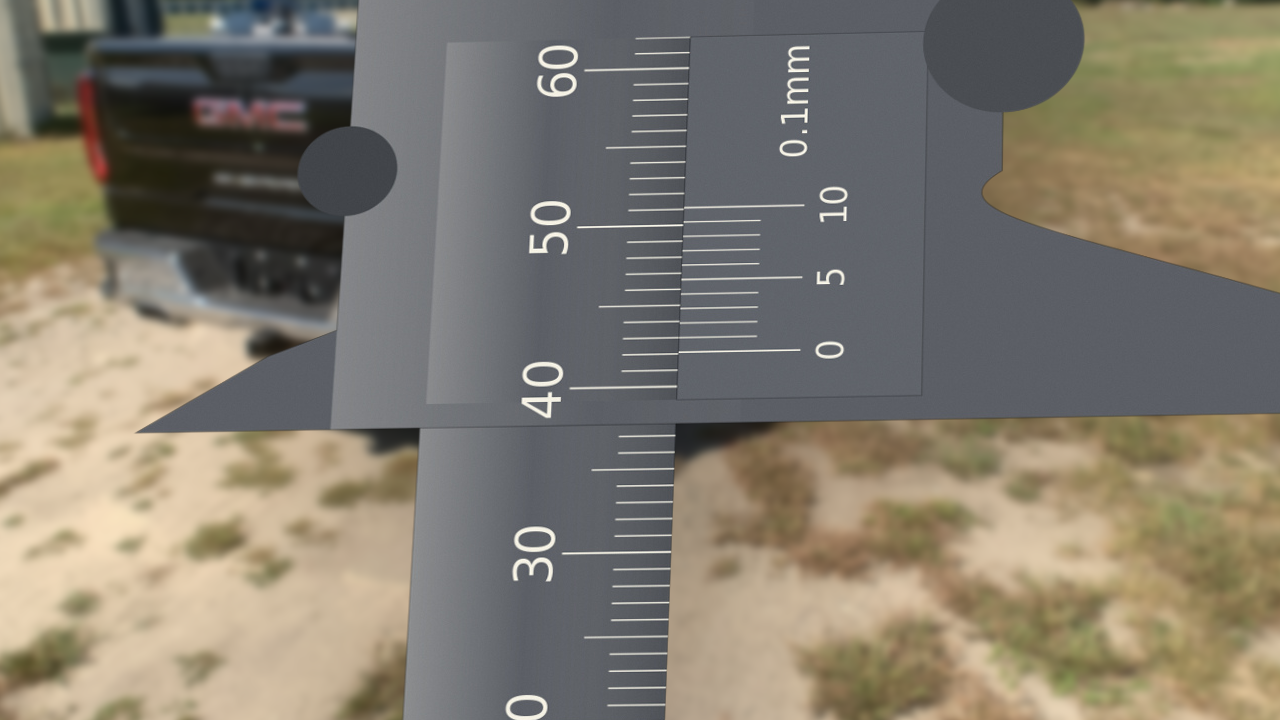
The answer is 42.1 mm
